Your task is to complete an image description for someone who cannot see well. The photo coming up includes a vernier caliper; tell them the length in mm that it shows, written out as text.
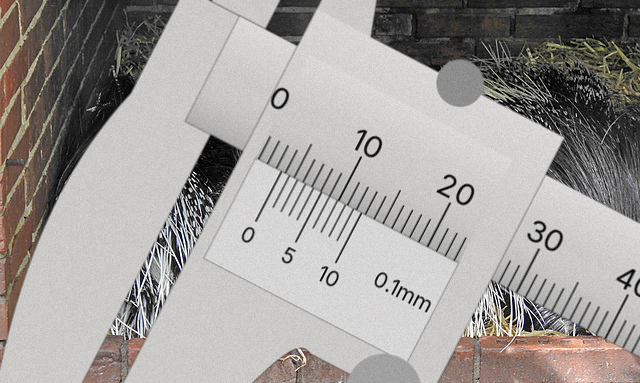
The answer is 3.6 mm
